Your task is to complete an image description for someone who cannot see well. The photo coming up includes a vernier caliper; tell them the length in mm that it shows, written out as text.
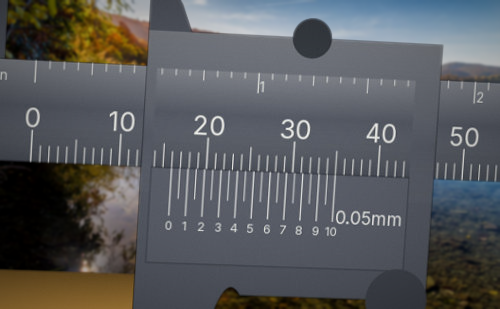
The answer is 16.0 mm
